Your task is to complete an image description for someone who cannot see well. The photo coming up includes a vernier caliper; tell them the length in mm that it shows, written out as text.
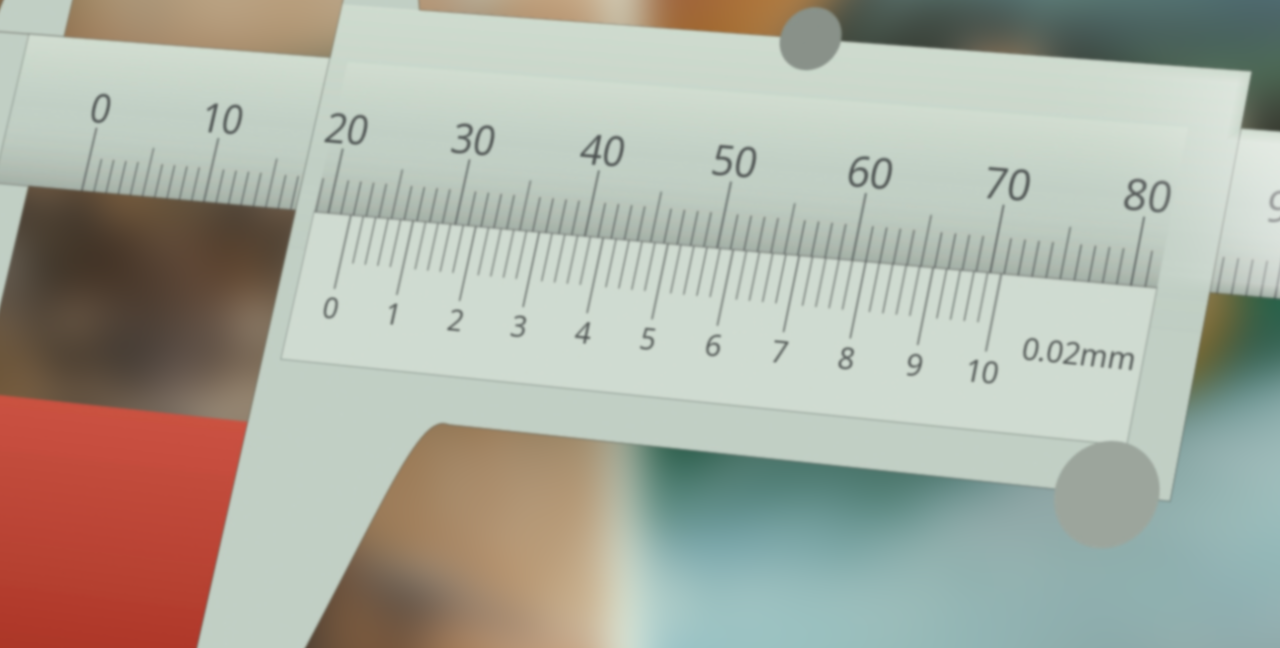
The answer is 21.8 mm
